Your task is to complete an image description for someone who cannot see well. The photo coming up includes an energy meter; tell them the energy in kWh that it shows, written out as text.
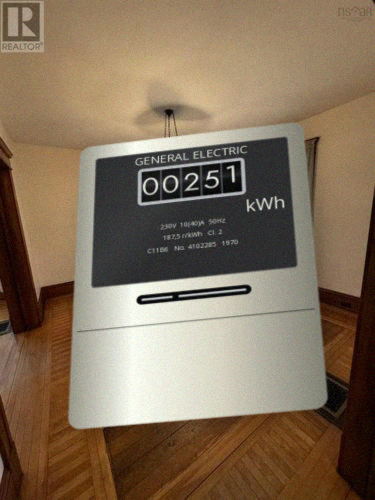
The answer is 251 kWh
